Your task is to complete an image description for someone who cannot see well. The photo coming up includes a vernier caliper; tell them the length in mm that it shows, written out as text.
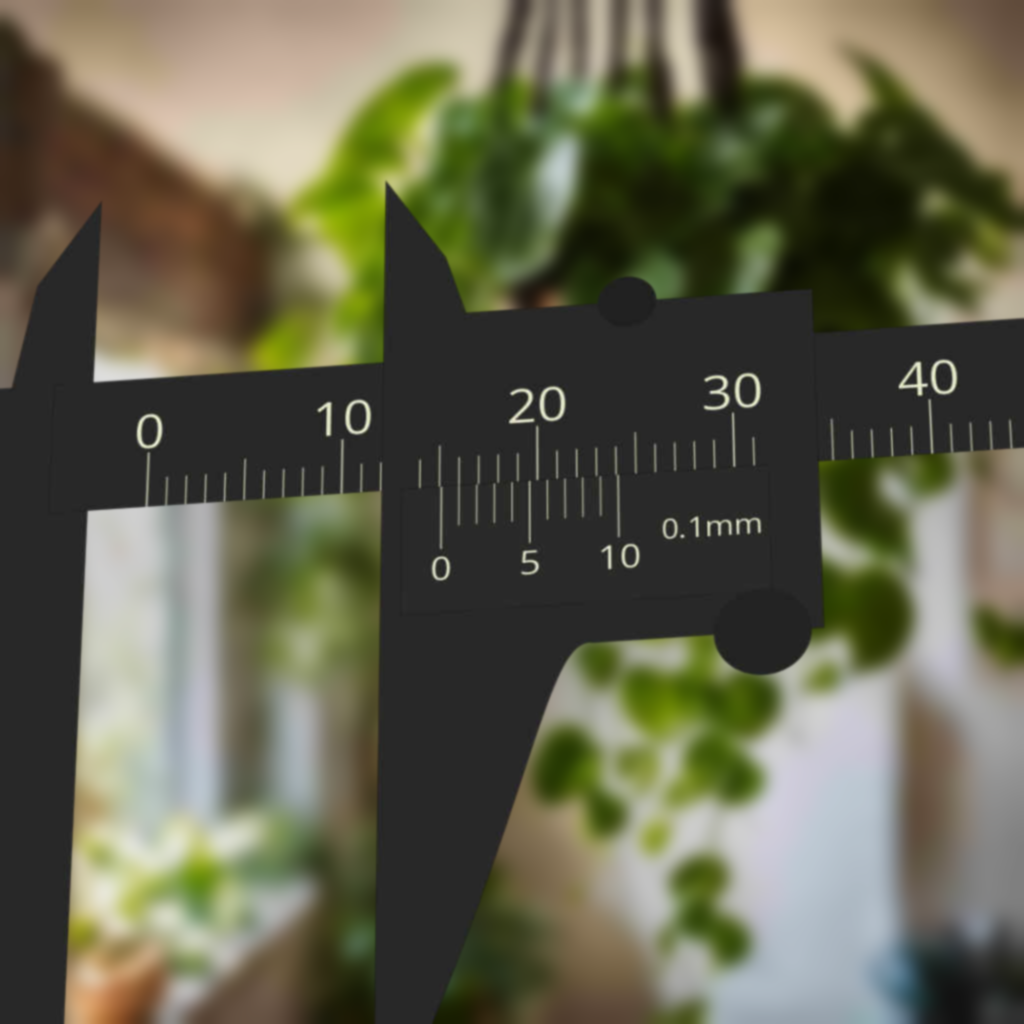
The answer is 15.1 mm
